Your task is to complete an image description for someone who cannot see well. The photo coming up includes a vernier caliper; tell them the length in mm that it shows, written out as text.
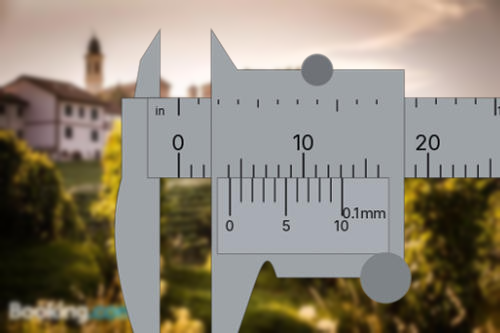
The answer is 4.1 mm
